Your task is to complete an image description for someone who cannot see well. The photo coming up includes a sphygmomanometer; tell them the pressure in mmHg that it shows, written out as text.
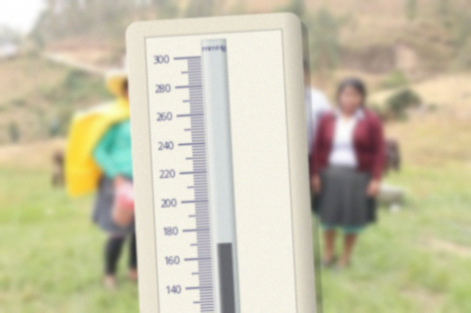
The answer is 170 mmHg
